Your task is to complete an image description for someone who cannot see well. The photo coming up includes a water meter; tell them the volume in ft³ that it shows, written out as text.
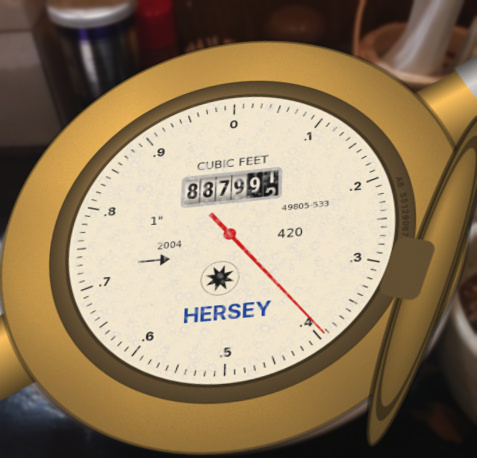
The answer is 887991.39 ft³
